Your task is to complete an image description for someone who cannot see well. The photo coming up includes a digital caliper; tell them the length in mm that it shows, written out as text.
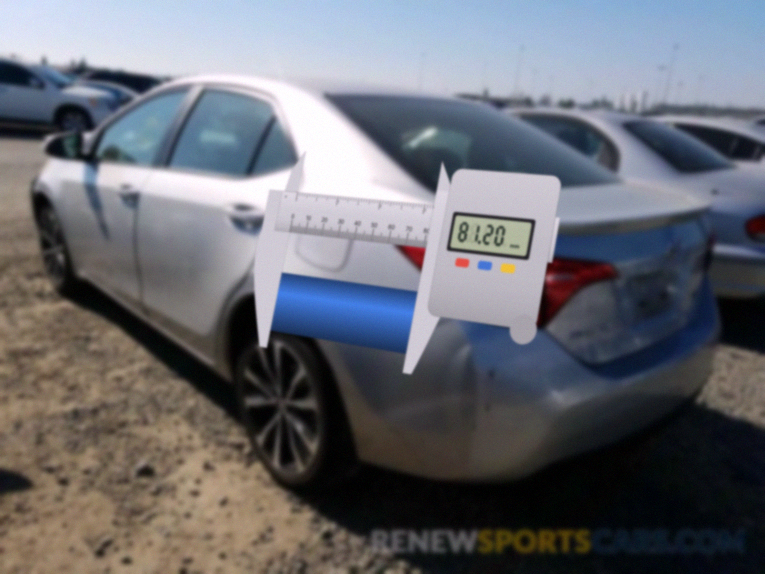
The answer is 81.20 mm
